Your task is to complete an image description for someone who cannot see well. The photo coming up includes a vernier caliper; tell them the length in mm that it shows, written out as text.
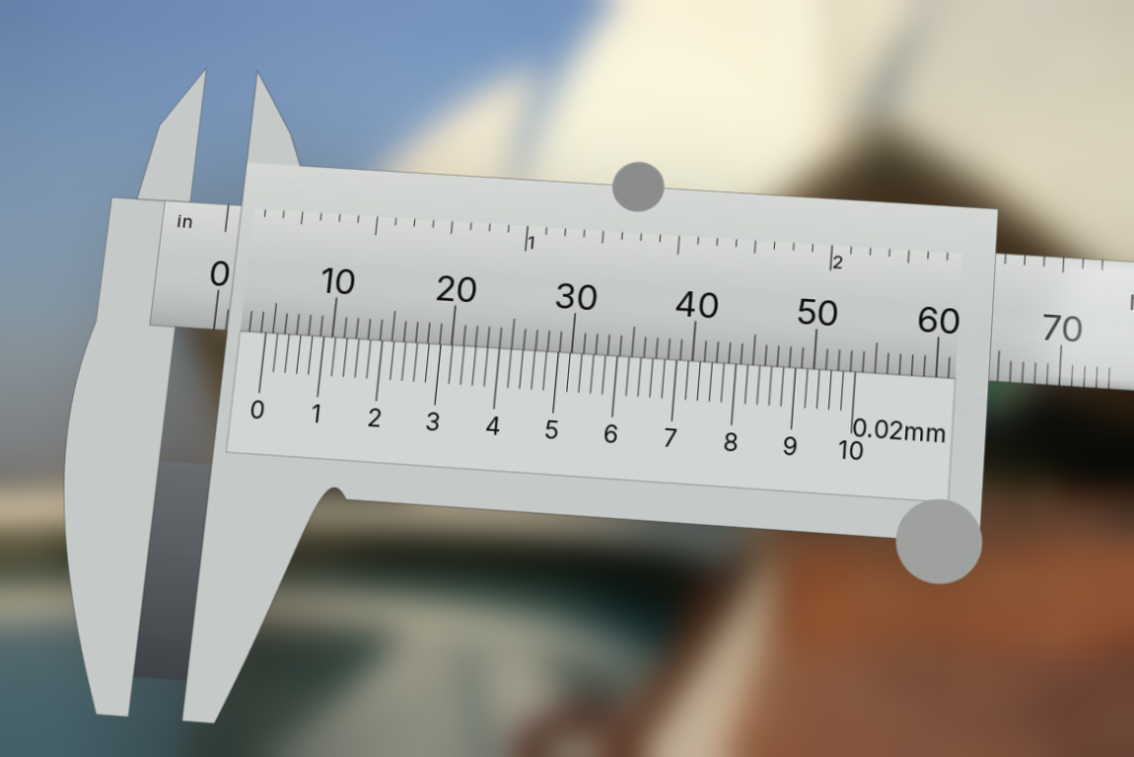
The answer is 4.4 mm
